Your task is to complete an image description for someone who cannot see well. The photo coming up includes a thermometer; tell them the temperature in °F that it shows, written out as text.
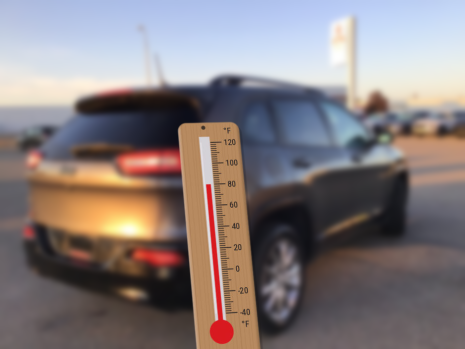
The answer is 80 °F
